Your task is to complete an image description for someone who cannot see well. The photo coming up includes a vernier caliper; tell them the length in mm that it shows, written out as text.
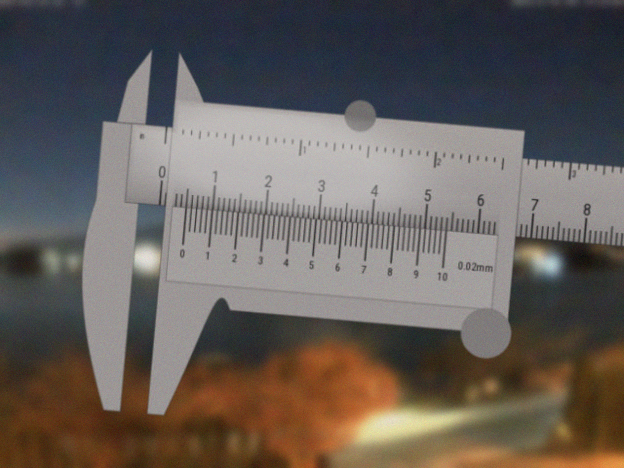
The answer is 5.0 mm
